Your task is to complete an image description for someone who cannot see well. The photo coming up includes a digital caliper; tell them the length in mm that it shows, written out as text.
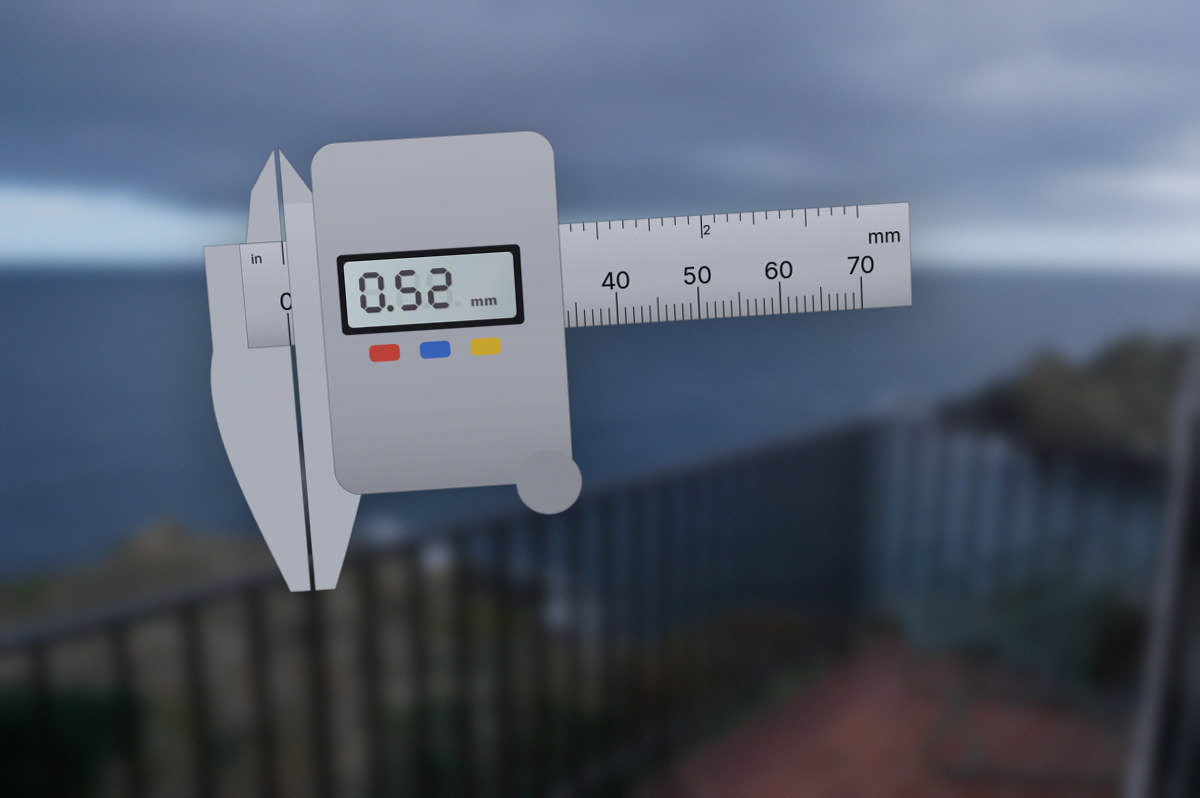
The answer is 0.52 mm
